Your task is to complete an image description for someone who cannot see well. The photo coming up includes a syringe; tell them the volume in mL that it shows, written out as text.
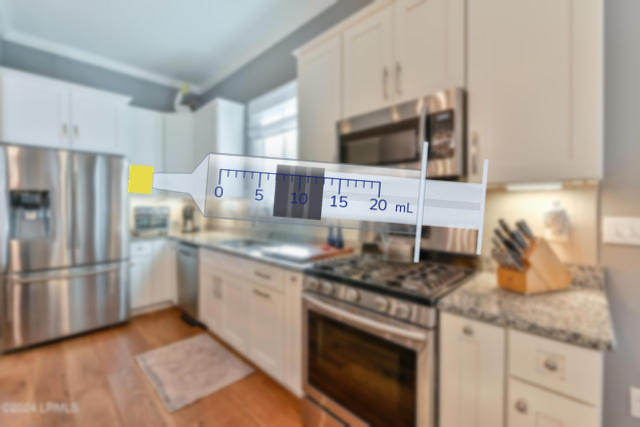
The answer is 7 mL
